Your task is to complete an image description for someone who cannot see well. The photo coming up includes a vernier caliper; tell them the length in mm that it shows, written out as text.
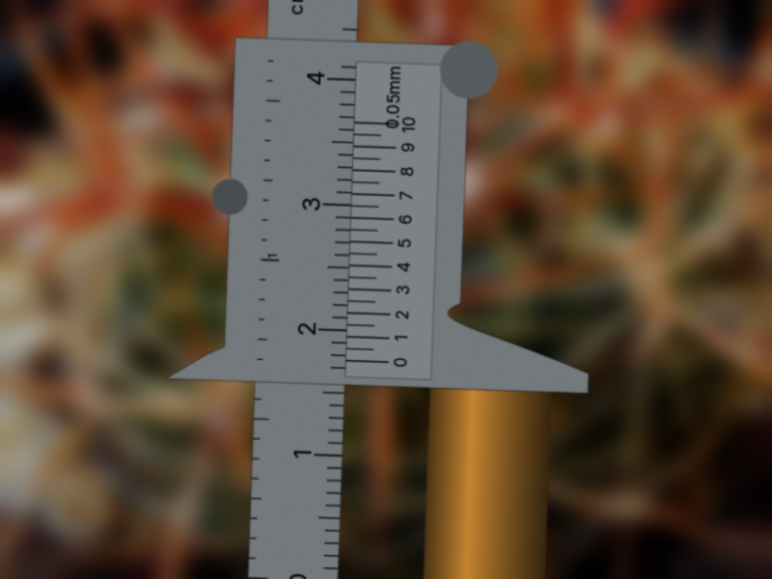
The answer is 17.6 mm
